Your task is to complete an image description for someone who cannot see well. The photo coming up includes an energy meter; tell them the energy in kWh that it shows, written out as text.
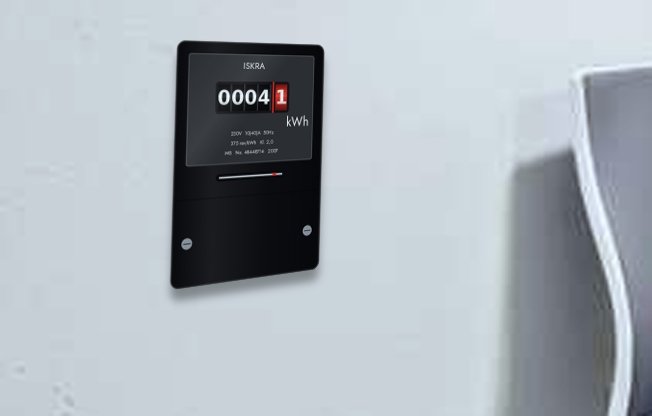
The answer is 4.1 kWh
